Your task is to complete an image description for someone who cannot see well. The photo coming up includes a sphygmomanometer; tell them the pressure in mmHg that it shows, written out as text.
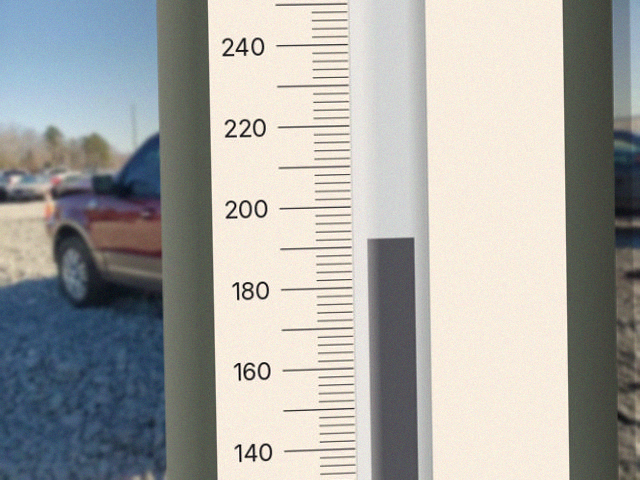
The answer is 192 mmHg
